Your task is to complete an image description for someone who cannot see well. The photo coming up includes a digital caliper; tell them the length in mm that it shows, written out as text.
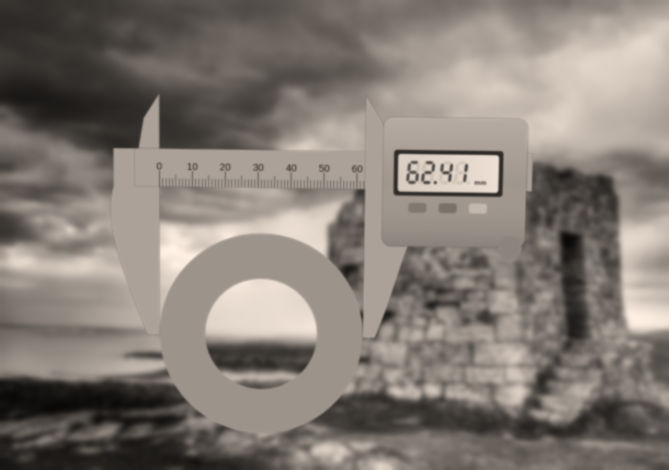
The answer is 62.41 mm
